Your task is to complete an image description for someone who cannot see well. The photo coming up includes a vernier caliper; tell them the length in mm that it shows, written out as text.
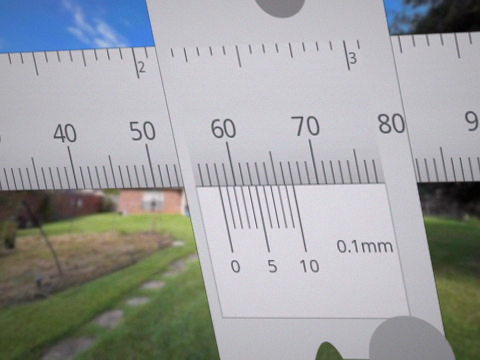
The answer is 58.0 mm
